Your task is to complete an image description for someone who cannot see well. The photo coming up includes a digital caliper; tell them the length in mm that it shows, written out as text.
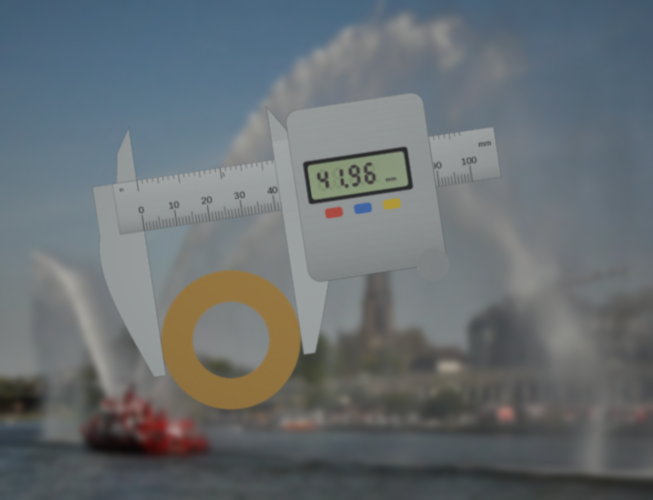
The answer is 41.96 mm
